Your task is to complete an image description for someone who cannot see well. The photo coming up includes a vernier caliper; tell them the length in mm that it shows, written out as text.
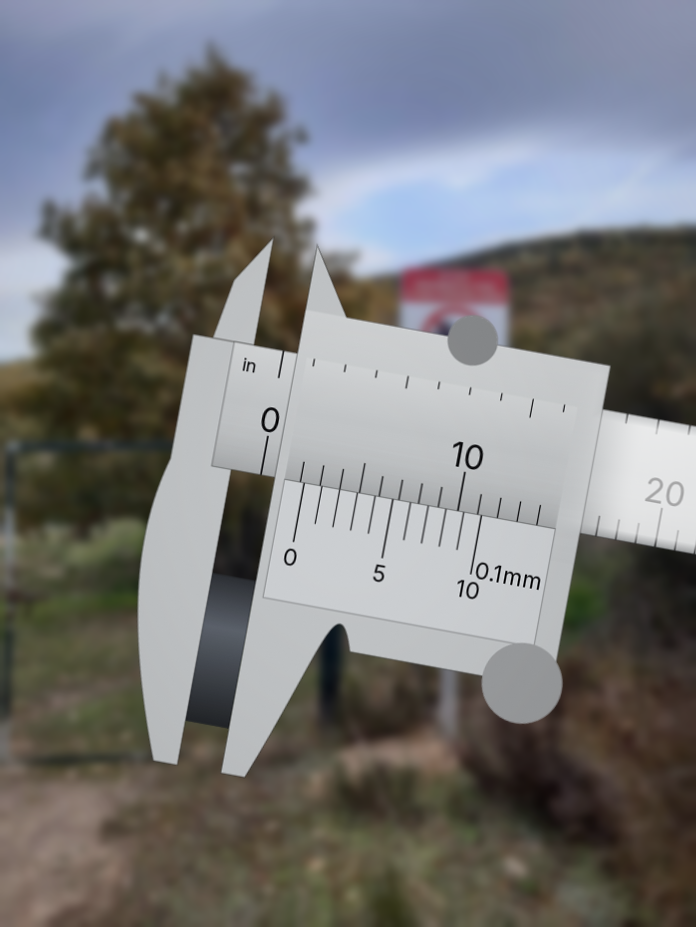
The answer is 2.2 mm
